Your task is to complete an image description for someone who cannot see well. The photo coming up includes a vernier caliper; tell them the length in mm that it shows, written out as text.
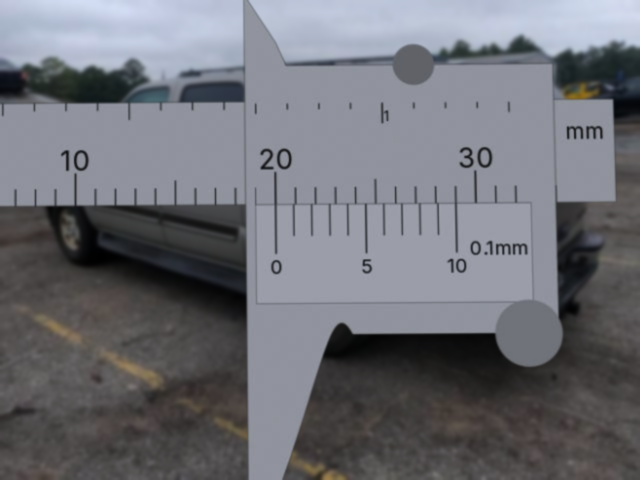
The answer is 20.0 mm
